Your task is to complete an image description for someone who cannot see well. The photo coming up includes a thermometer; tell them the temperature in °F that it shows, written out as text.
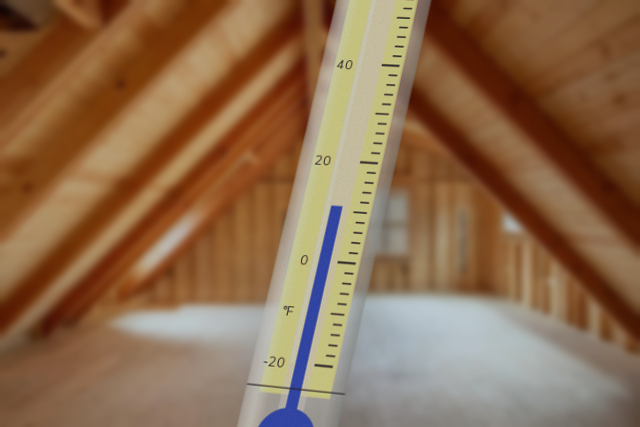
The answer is 11 °F
